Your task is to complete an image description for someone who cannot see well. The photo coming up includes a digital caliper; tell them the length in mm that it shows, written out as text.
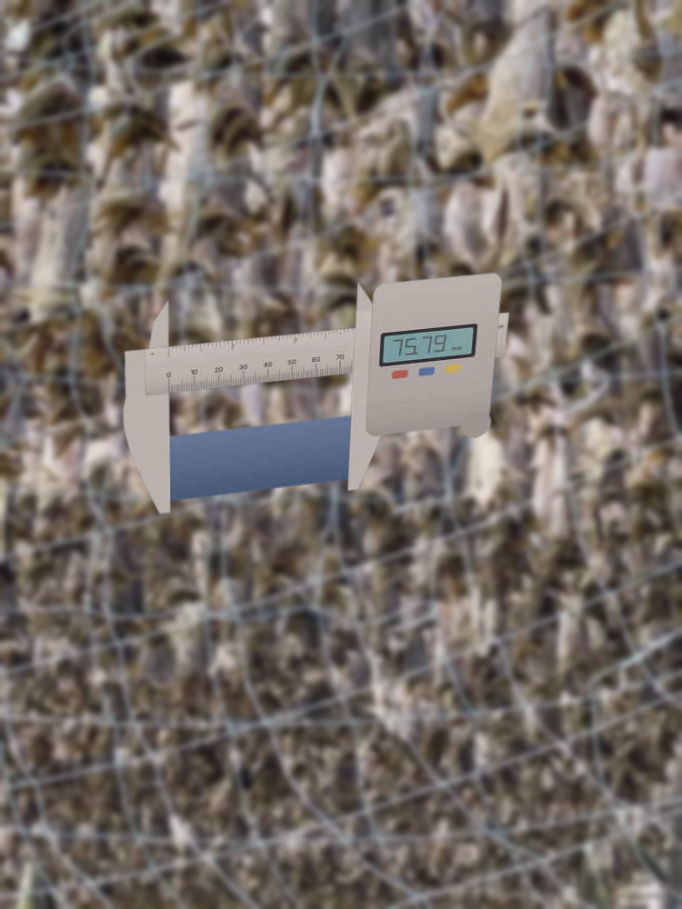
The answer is 75.79 mm
